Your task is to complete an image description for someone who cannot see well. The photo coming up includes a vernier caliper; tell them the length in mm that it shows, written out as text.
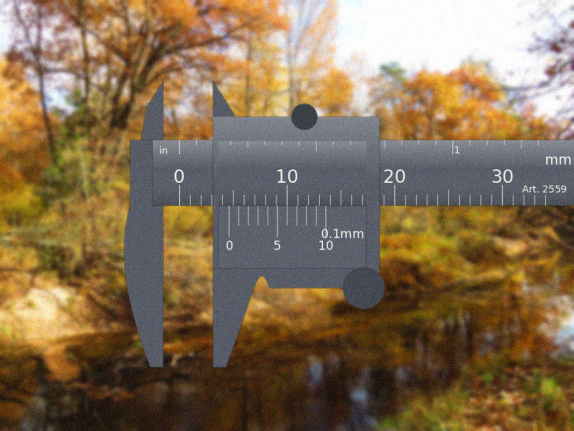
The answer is 4.6 mm
